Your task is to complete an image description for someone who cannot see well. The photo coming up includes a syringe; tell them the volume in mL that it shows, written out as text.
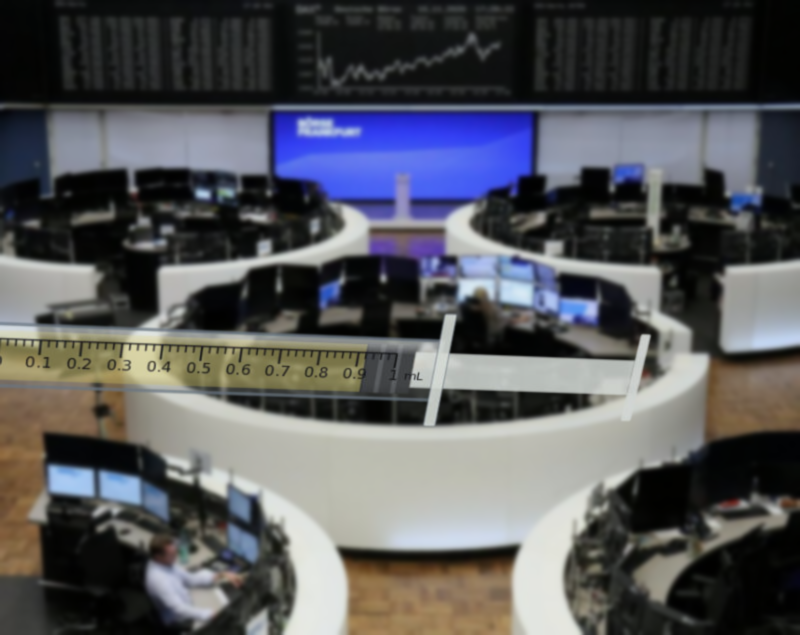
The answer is 0.92 mL
